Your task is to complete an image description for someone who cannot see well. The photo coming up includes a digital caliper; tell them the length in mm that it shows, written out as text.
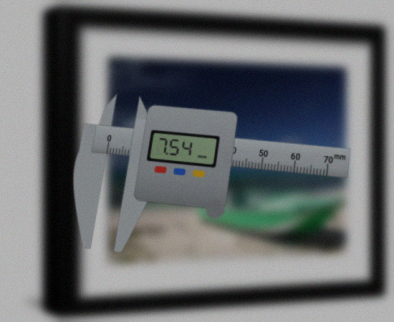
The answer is 7.54 mm
